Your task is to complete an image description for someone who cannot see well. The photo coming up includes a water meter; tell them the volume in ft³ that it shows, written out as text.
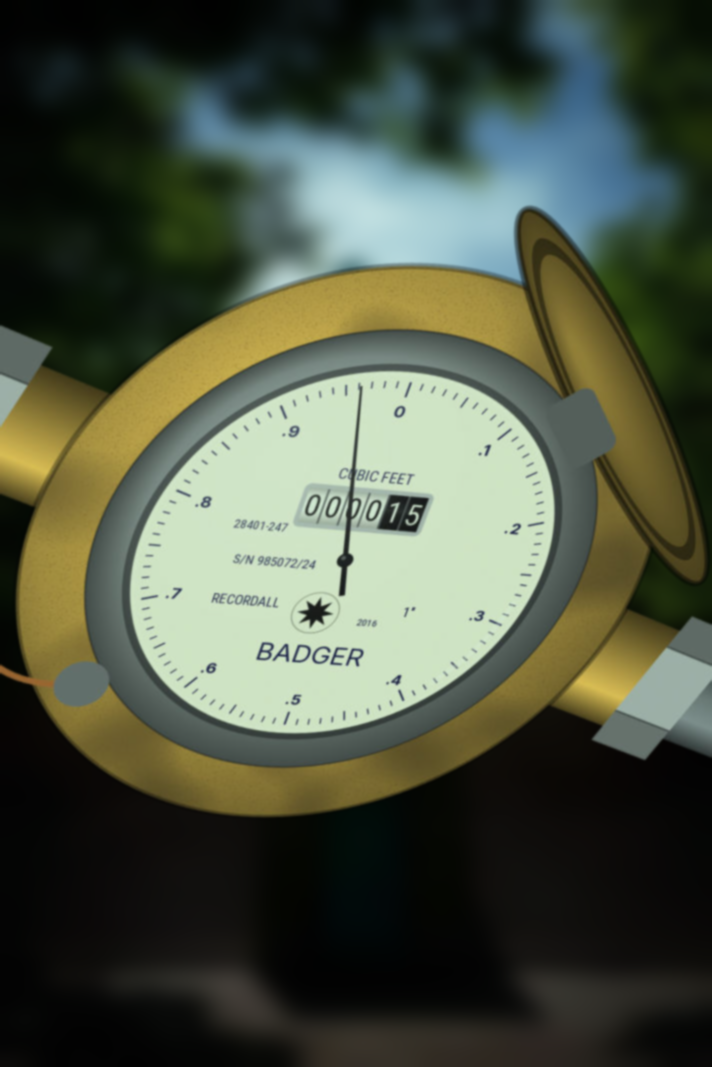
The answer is 14.96 ft³
